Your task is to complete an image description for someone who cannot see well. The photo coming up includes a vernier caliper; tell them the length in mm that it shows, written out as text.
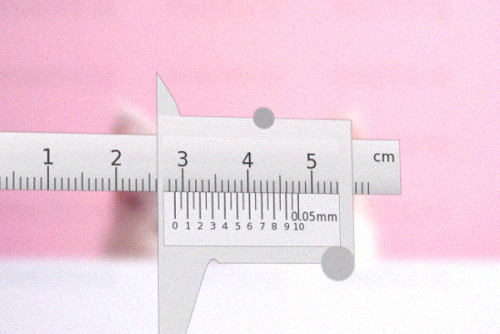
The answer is 28.8 mm
